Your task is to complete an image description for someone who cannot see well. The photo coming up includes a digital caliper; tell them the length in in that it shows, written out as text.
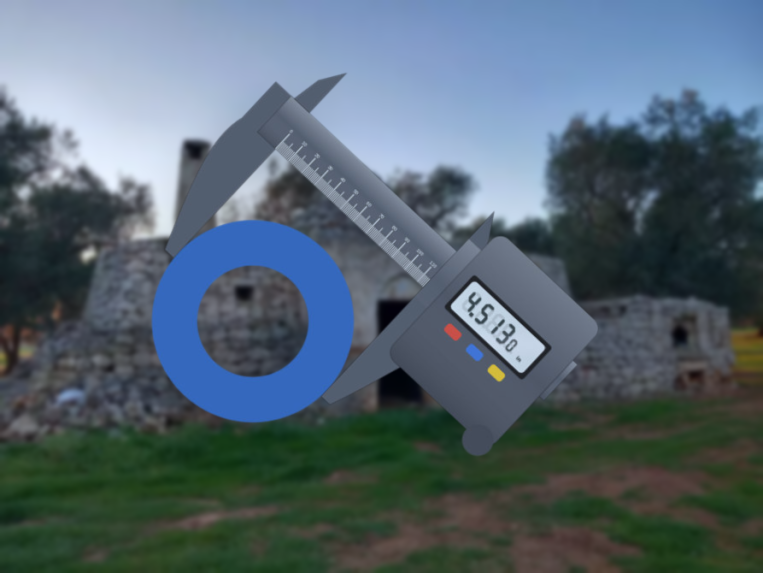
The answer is 4.5130 in
